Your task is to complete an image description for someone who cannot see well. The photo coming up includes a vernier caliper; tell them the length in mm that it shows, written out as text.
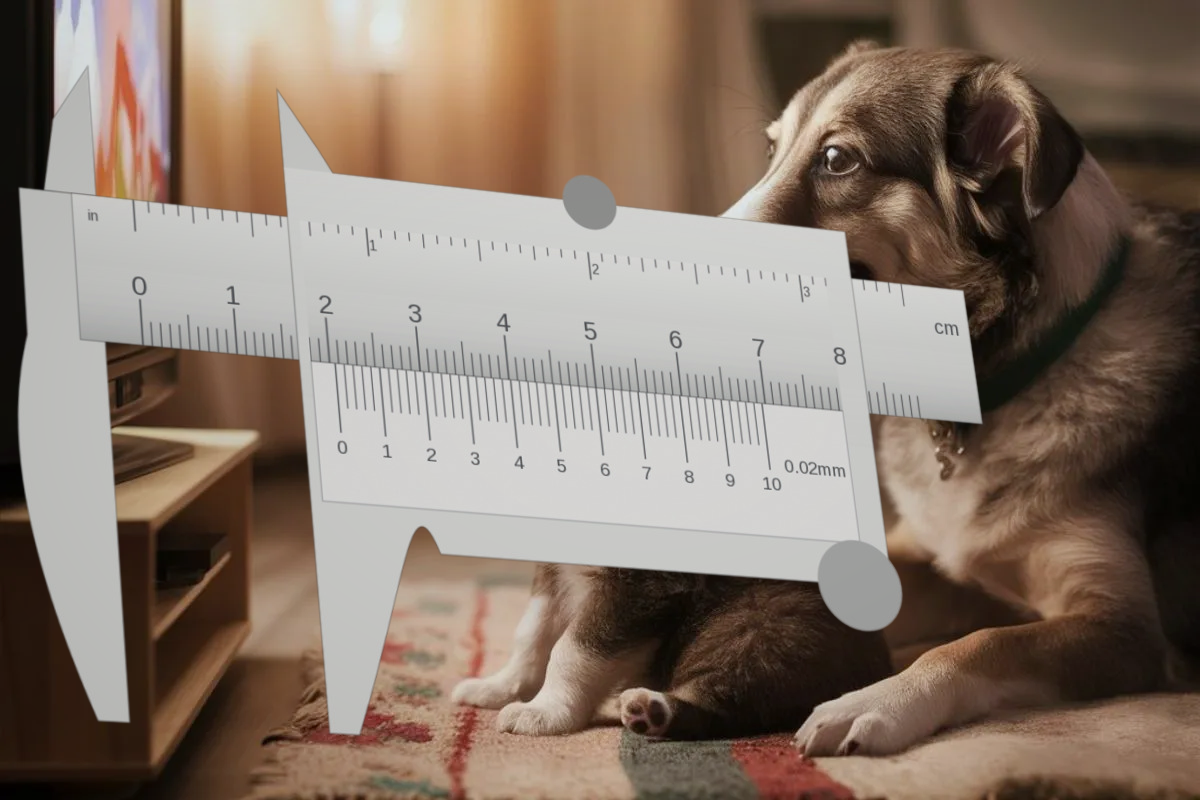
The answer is 20.6 mm
